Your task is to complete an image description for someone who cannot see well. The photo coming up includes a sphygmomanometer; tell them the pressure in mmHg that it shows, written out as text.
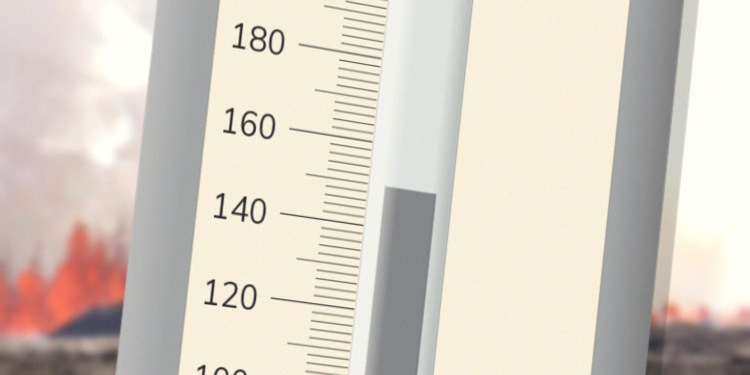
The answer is 150 mmHg
